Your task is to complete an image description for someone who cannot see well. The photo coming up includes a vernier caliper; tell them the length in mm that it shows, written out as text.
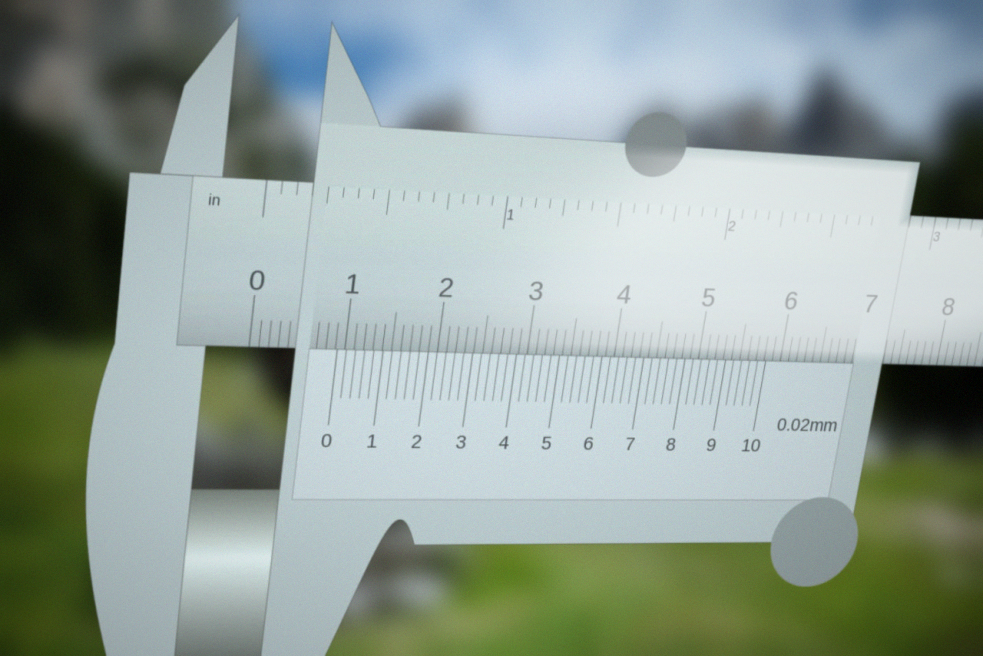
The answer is 9.2 mm
